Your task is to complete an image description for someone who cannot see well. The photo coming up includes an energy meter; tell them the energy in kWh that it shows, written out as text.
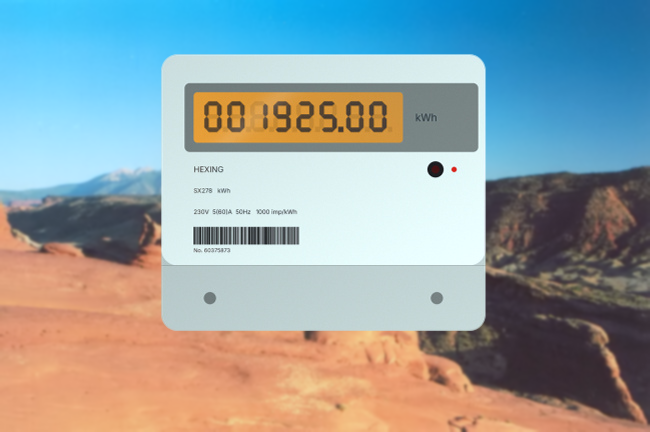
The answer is 1925.00 kWh
